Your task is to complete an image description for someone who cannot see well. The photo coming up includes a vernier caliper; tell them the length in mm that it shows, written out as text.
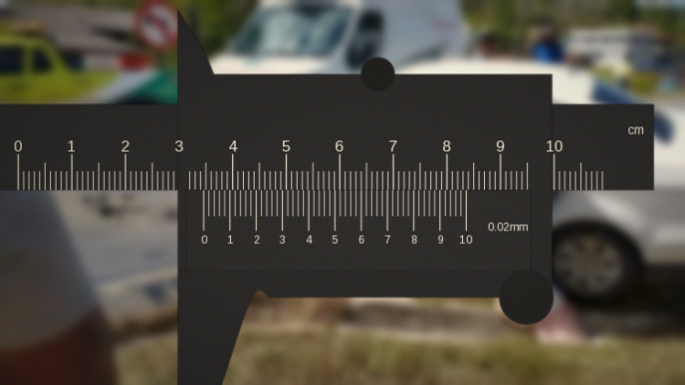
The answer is 34.6 mm
